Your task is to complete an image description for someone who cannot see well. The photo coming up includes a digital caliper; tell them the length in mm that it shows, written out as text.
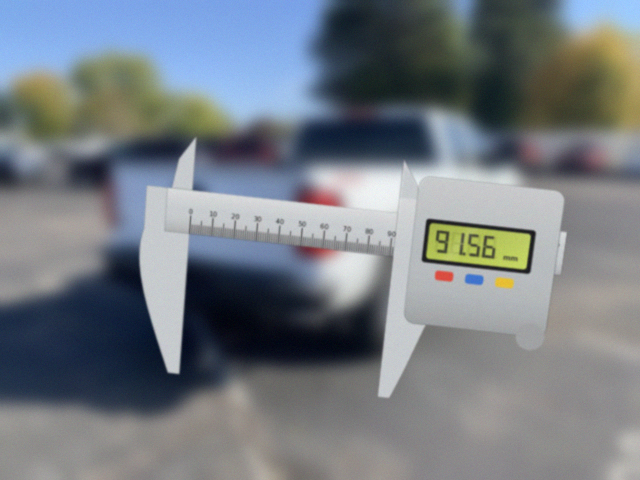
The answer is 91.56 mm
